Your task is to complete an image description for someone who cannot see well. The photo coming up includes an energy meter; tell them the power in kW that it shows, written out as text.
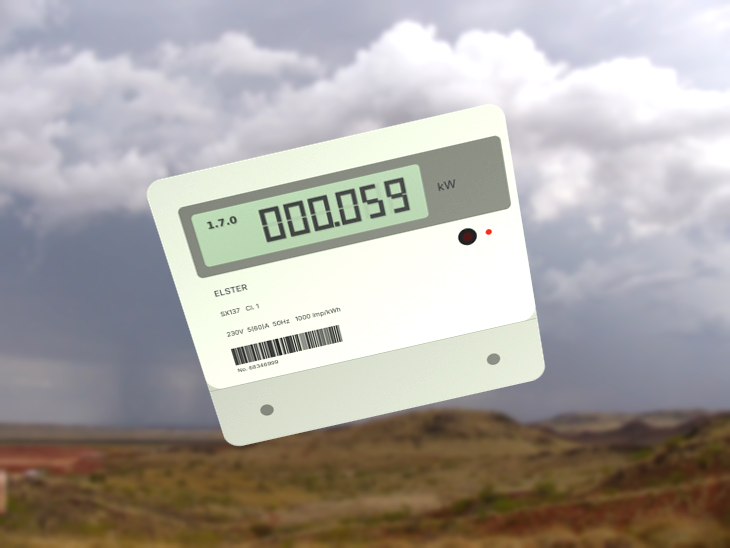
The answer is 0.059 kW
